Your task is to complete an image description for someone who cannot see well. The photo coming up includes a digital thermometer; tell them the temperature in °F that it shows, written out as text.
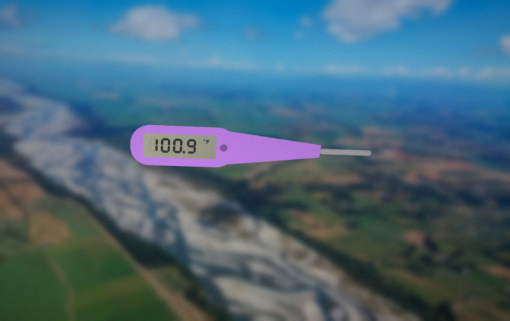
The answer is 100.9 °F
